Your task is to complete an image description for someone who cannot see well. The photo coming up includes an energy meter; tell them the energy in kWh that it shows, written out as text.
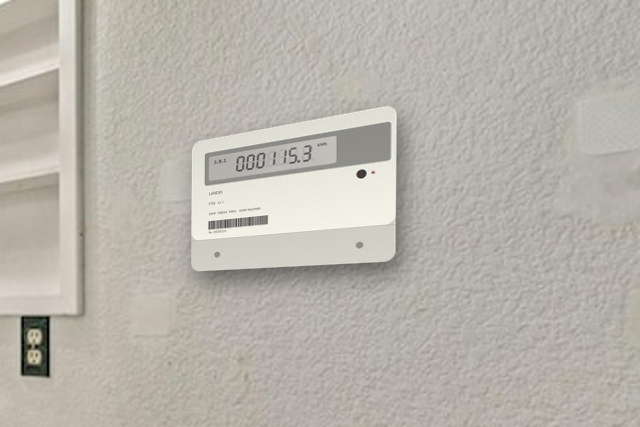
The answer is 115.3 kWh
